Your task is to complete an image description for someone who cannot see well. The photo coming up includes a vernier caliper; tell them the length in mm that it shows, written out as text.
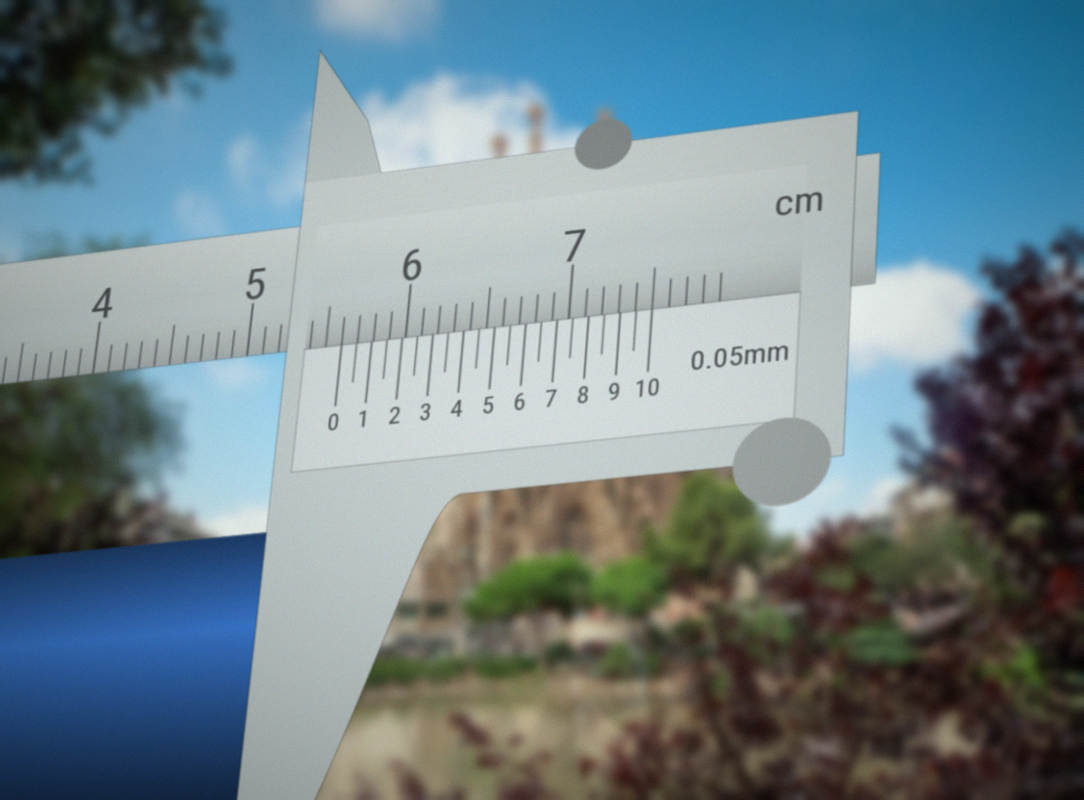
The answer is 56.0 mm
